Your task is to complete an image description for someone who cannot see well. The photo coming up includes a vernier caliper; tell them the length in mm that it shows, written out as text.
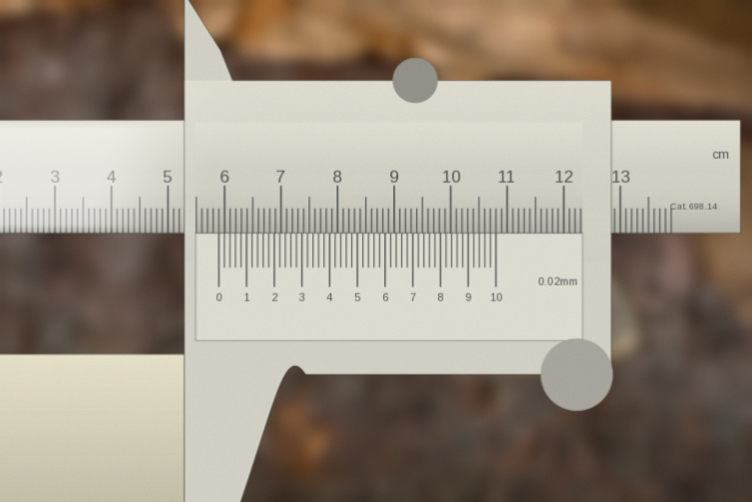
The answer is 59.0 mm
